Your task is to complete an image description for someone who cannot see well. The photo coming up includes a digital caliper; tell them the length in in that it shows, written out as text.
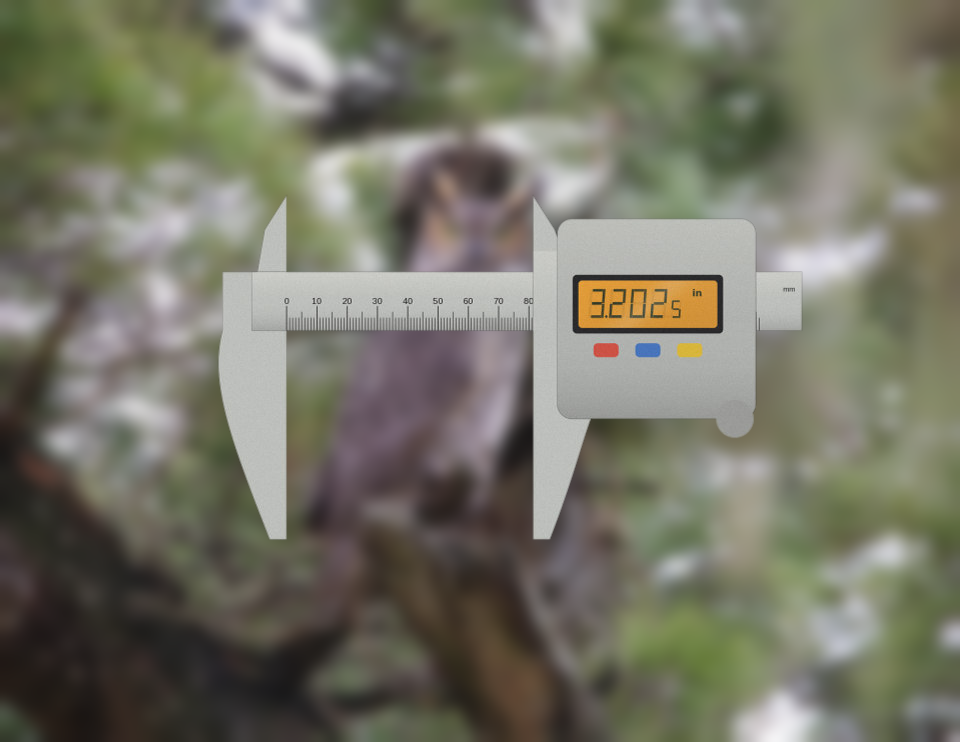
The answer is 3.2025 in
